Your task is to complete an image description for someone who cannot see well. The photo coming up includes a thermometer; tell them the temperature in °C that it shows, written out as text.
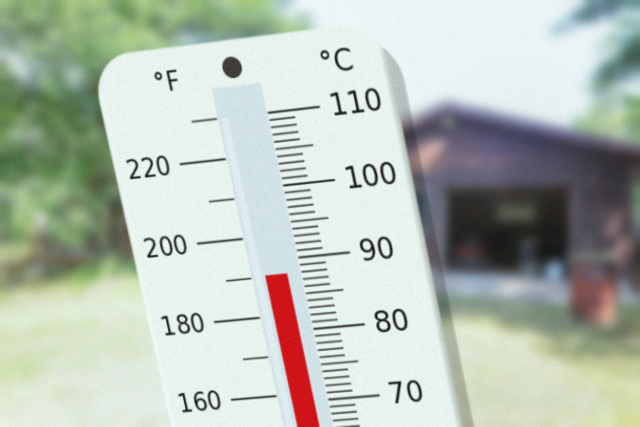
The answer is 88 °C
